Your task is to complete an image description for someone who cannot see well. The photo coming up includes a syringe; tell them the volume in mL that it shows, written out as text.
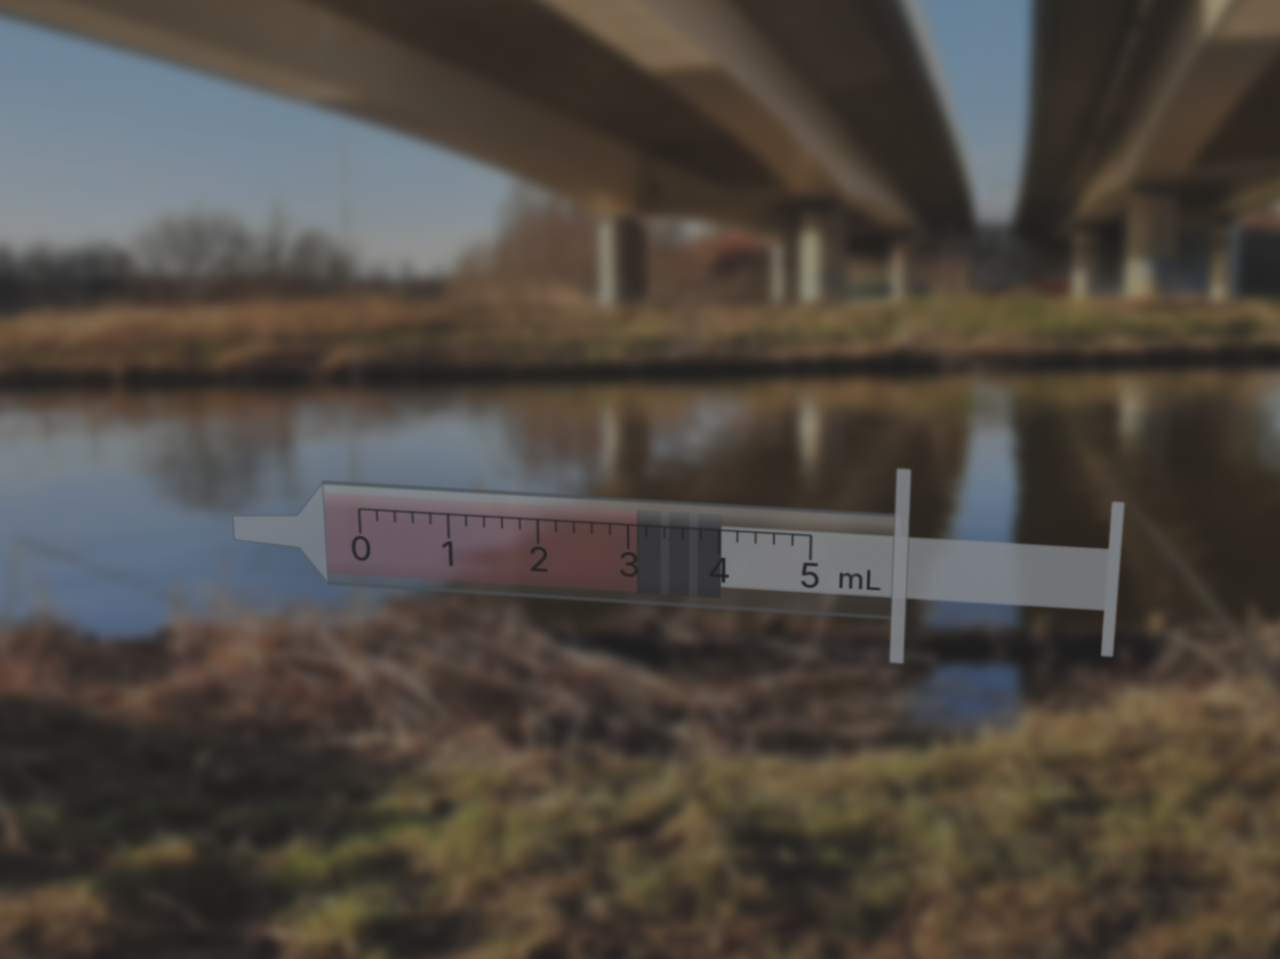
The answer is 3.1 mL
